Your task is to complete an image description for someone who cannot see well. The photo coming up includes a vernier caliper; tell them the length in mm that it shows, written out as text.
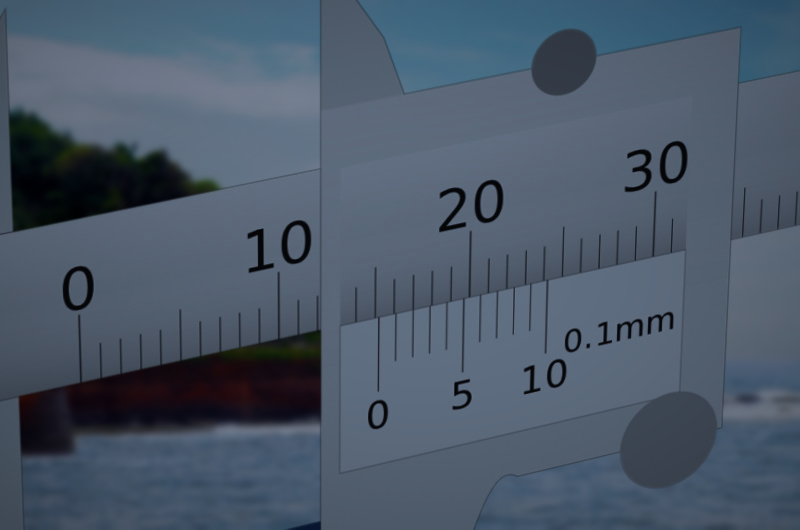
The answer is 15.2 mm
